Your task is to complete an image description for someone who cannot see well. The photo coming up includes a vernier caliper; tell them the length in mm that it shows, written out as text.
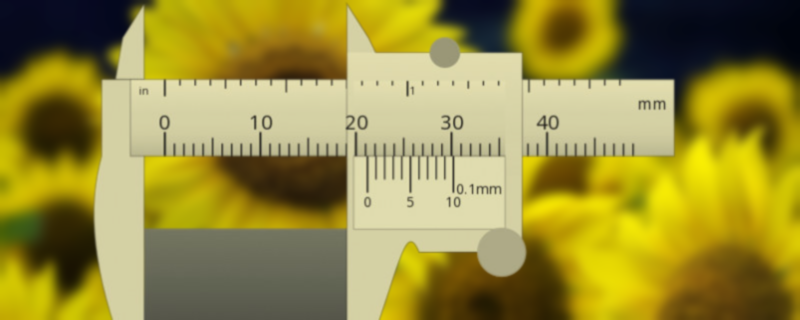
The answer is 21.2 mm
